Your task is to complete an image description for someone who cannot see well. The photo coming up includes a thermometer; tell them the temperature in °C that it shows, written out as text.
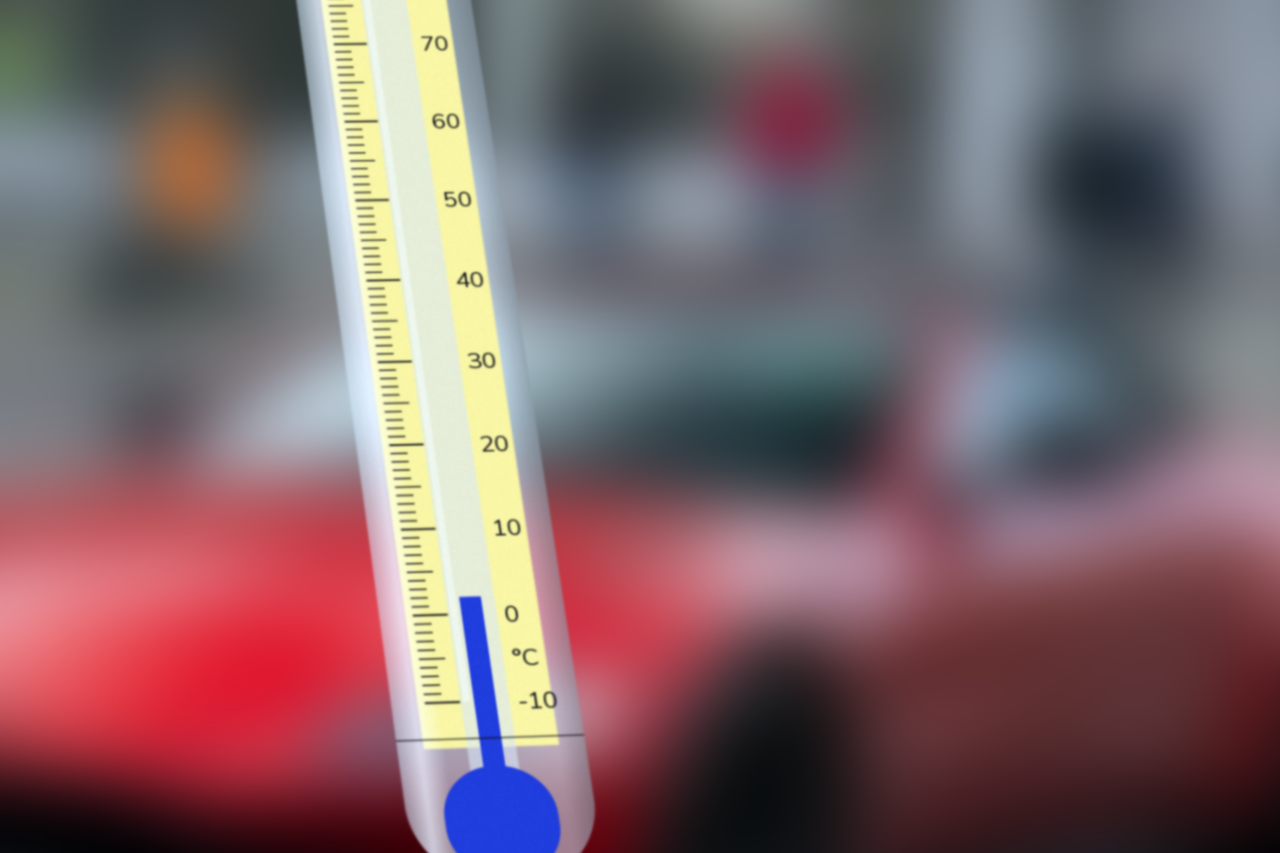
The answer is 2 °C
